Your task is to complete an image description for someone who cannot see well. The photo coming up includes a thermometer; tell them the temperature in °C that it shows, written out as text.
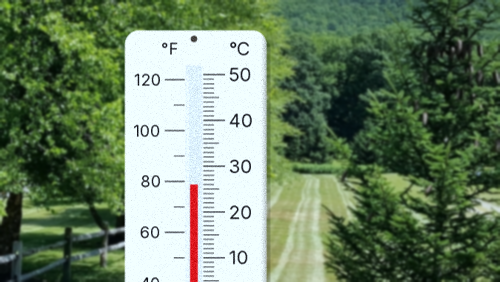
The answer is 26 °C
